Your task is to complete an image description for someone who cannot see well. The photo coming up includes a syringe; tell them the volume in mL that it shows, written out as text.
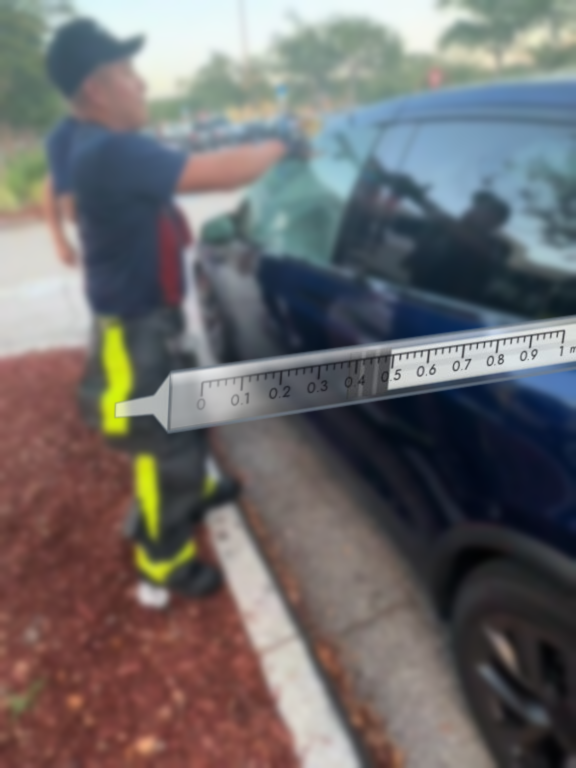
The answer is 0.38 mL
